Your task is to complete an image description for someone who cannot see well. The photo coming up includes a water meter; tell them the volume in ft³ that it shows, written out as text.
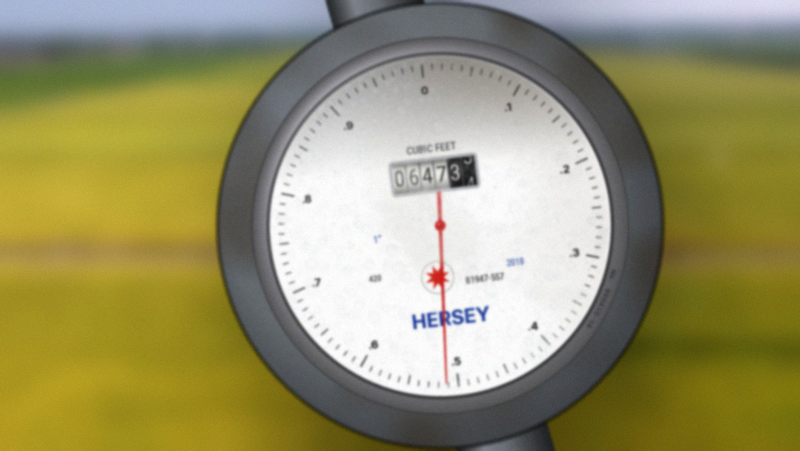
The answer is 64733.51 ft³
